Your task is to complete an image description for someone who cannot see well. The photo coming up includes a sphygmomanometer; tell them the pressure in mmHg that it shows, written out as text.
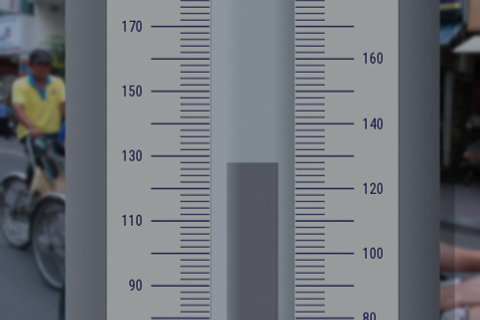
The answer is 128 mmHg
